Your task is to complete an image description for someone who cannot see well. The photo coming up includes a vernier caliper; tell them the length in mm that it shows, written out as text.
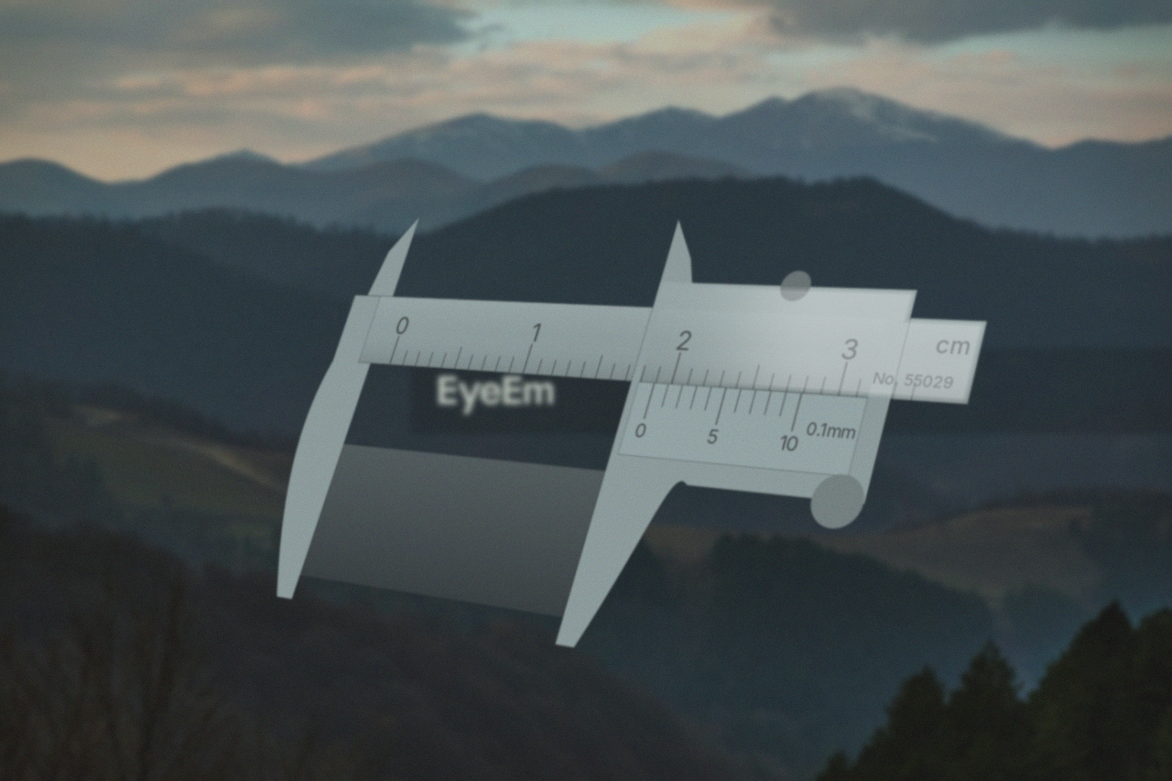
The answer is 18.9 mm
